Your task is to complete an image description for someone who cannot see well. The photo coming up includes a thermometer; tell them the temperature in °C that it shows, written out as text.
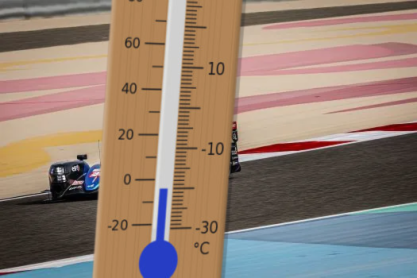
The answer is -20 °C
